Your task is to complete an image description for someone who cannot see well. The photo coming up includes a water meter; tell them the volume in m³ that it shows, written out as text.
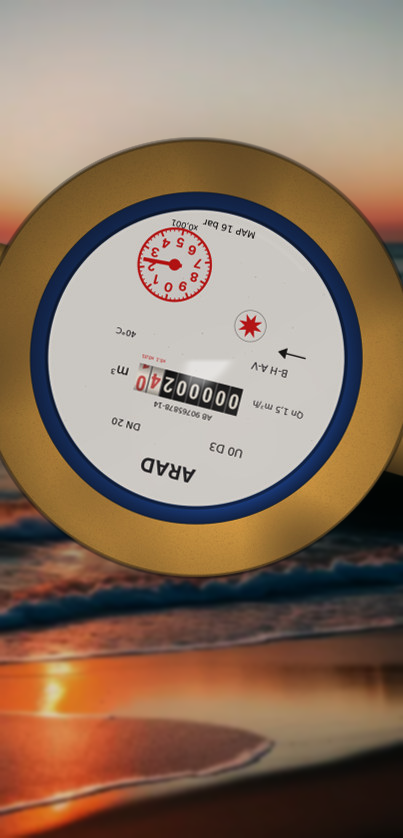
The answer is 2.402 m³
